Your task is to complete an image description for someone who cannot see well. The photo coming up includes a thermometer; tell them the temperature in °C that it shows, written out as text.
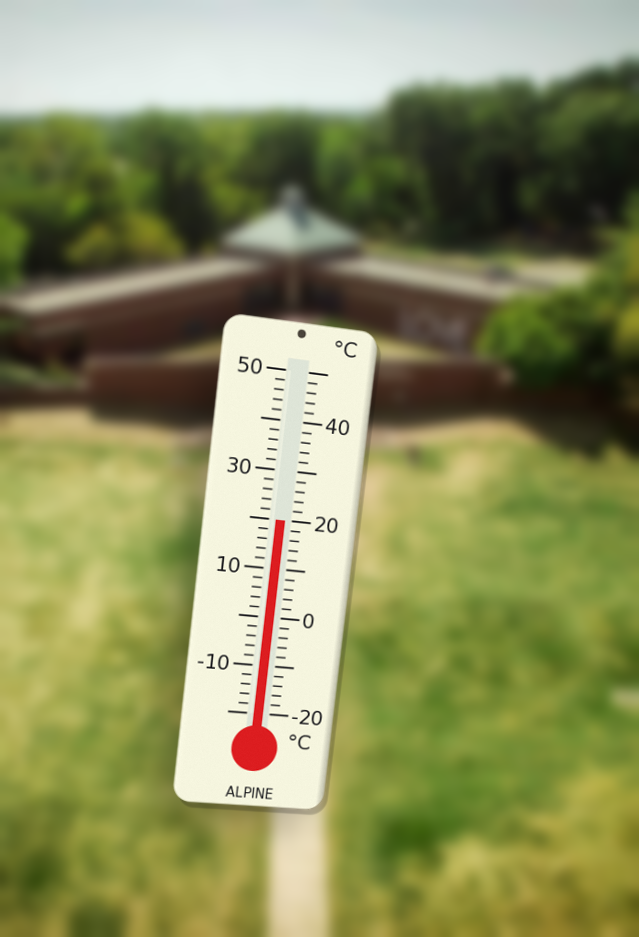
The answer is 20 °C
